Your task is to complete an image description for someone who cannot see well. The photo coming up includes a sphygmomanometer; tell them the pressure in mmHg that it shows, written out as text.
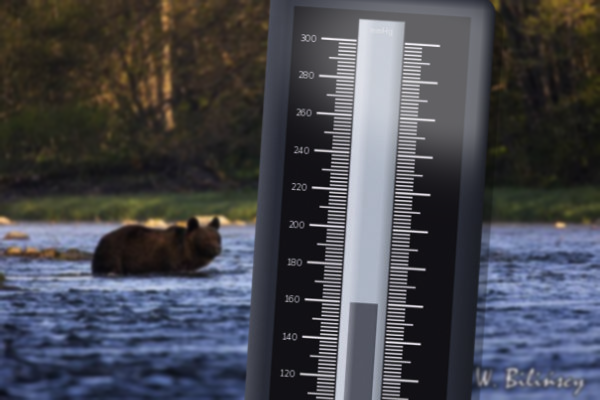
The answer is 160 mmHg
